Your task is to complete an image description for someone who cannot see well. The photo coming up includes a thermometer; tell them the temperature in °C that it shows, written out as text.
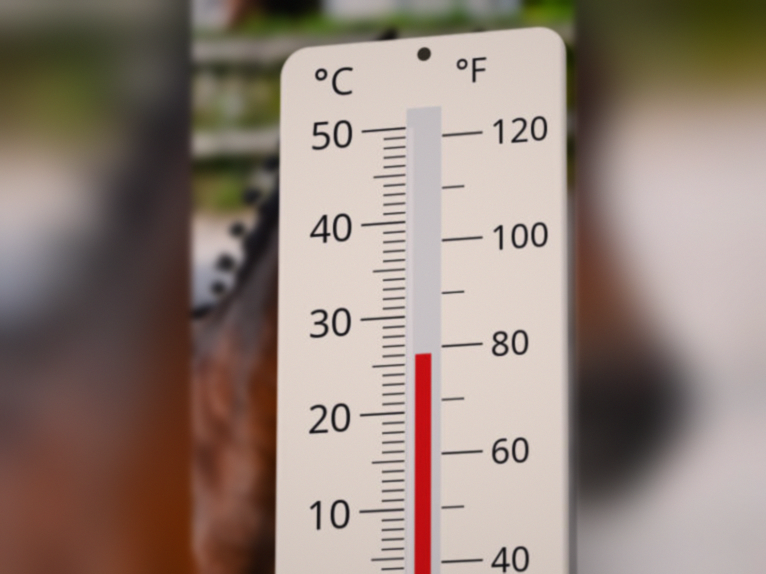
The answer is 26 °C
